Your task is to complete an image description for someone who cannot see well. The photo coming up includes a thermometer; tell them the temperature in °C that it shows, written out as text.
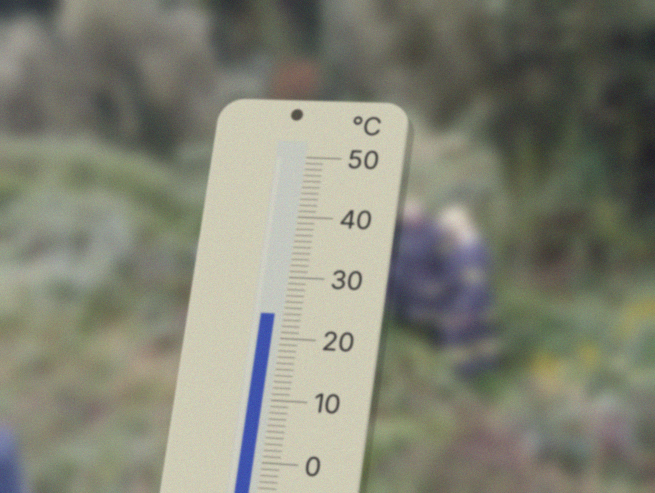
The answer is 24 °C
